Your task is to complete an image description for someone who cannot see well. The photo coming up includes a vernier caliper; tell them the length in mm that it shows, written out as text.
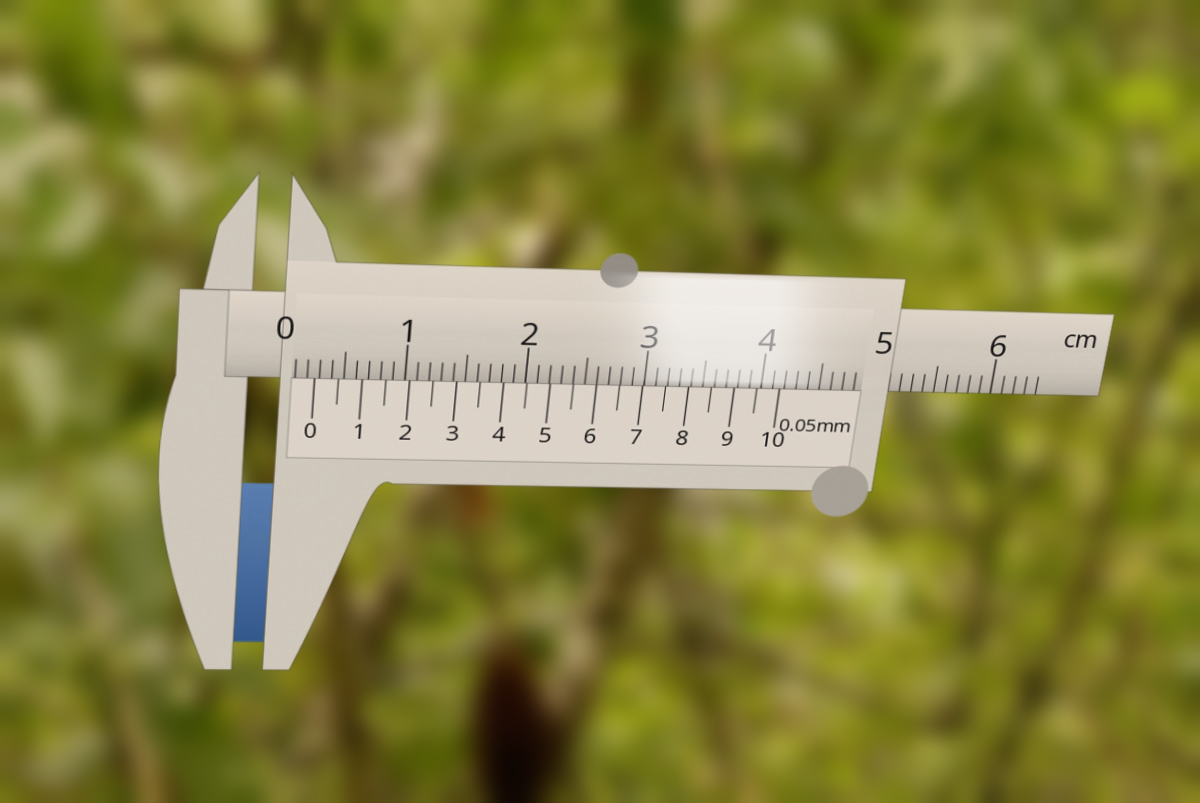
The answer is 2.6 mm
